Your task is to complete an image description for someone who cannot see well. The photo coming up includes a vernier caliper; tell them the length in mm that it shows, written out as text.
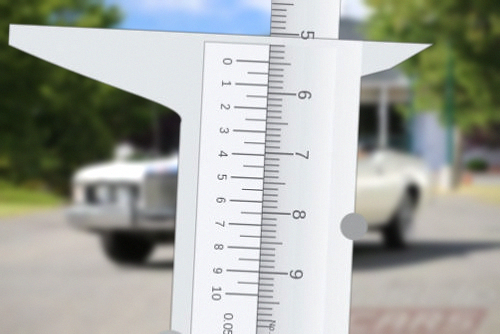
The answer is 54.8 mm
